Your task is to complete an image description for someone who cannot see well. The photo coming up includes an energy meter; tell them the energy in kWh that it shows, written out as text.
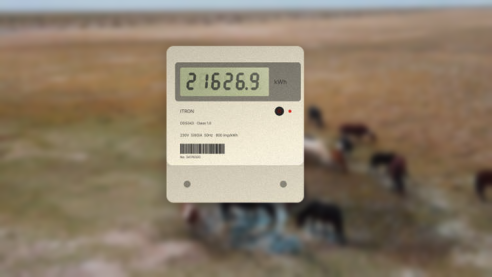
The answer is 21626.9 kWh
